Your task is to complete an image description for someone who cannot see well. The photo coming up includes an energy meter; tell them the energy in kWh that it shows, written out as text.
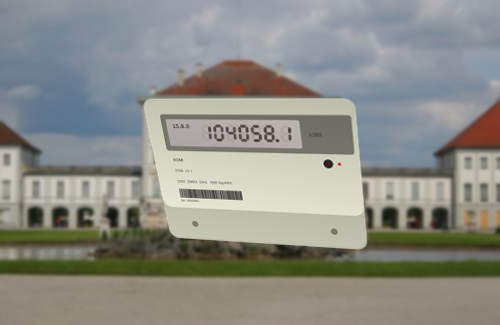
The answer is 104058.1 kWh
